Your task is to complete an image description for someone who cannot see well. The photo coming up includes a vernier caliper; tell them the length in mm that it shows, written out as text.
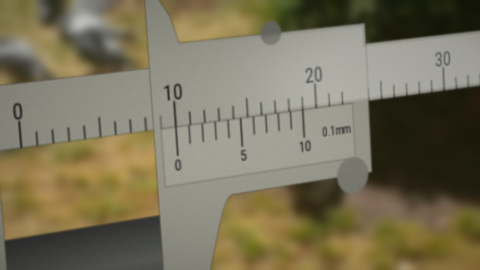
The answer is 10.0 mm
